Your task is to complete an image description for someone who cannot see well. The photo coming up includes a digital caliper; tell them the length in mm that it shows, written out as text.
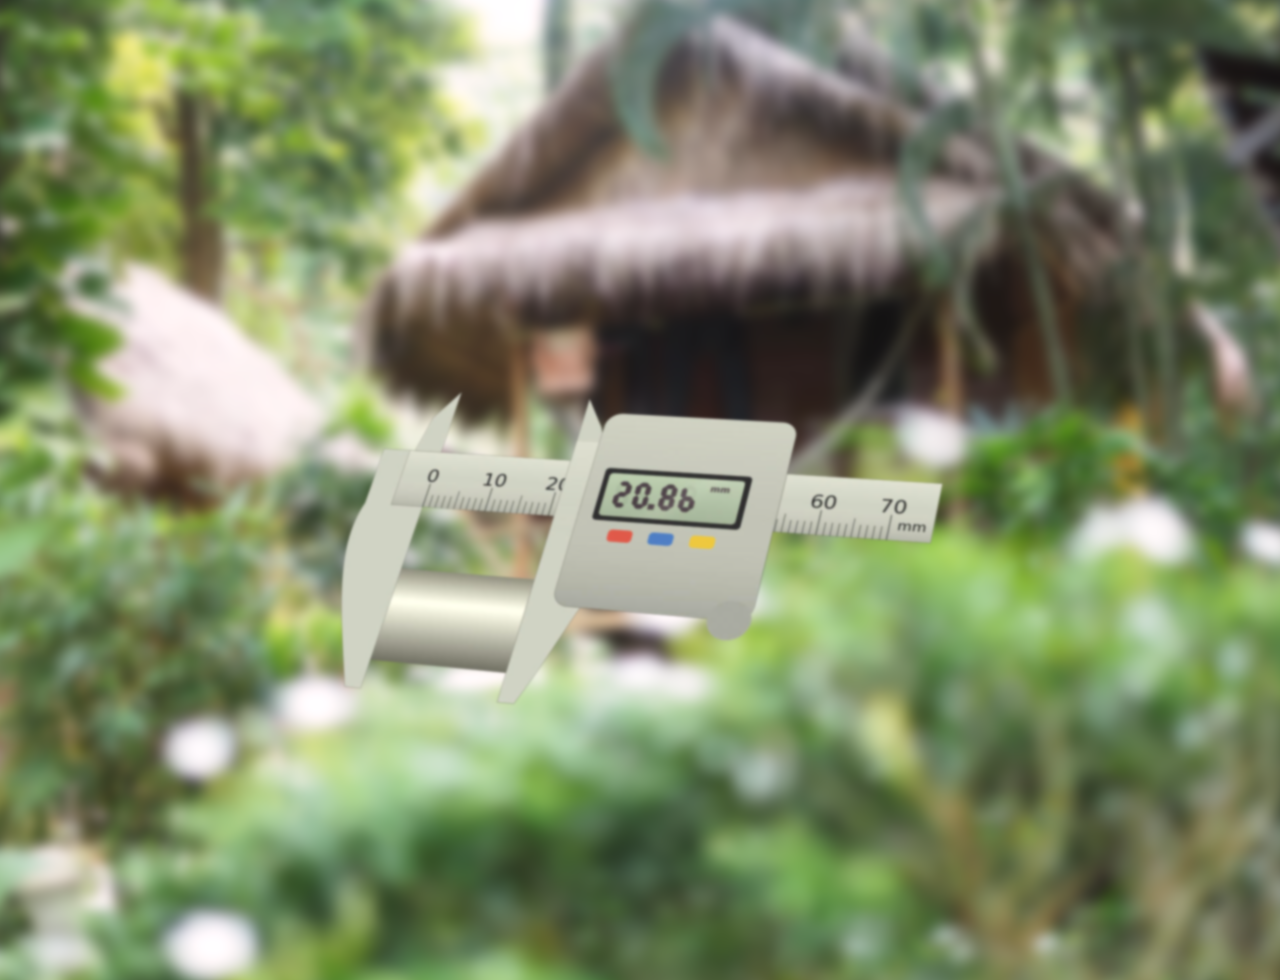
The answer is 20.86 mm
